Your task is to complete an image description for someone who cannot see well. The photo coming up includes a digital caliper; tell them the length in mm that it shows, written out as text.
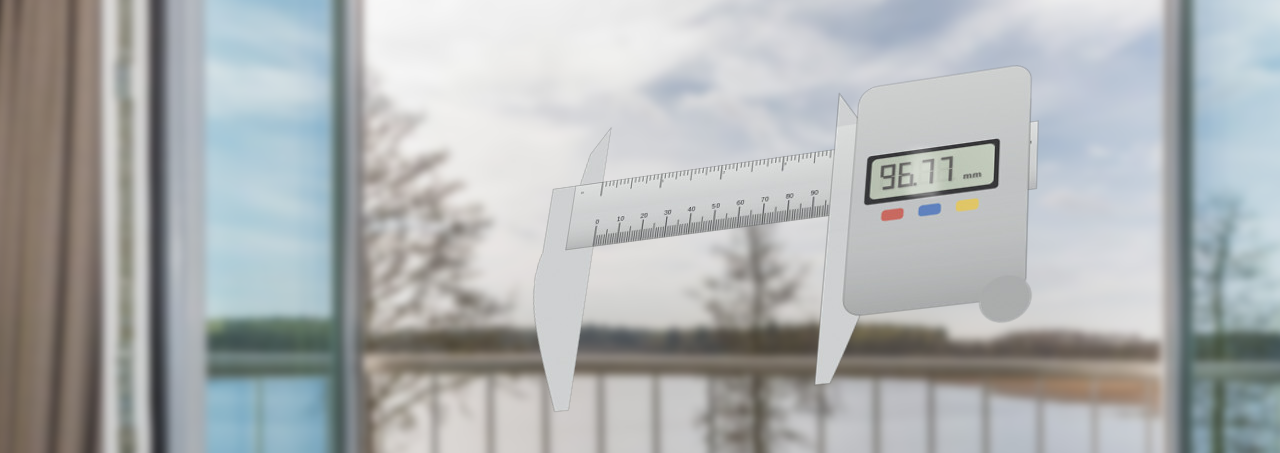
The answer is 96.77 mm
